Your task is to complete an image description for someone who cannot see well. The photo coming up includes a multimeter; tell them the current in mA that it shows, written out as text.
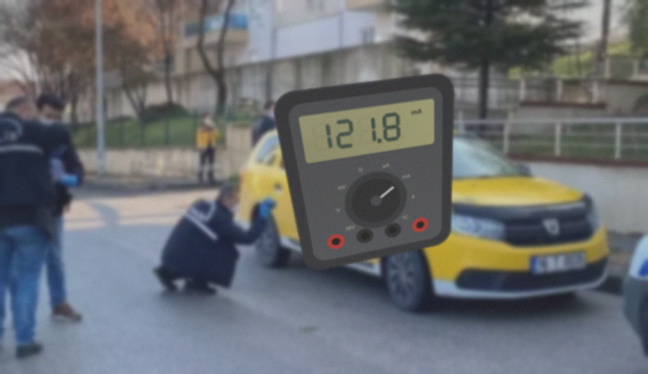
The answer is 121.8 mA
